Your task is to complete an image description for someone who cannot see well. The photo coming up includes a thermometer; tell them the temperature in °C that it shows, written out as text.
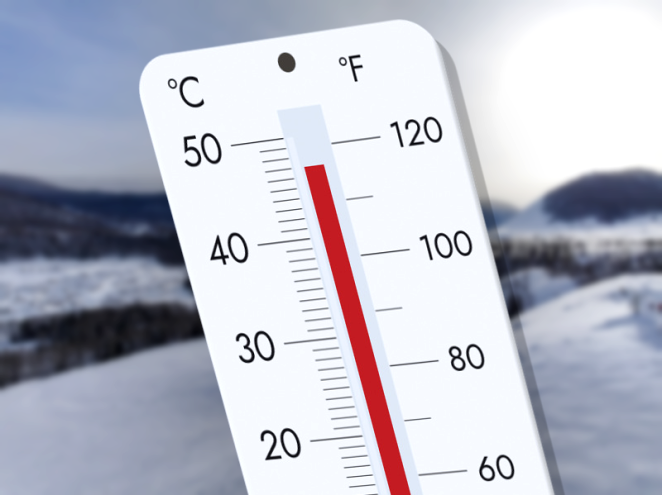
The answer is 47 °C
